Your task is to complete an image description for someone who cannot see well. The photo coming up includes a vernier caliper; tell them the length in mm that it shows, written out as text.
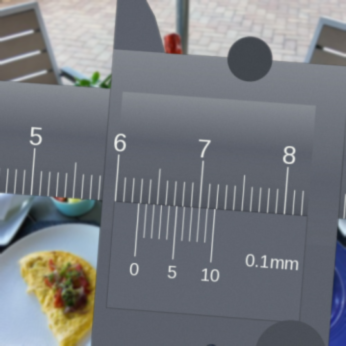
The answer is 62.8 mm
